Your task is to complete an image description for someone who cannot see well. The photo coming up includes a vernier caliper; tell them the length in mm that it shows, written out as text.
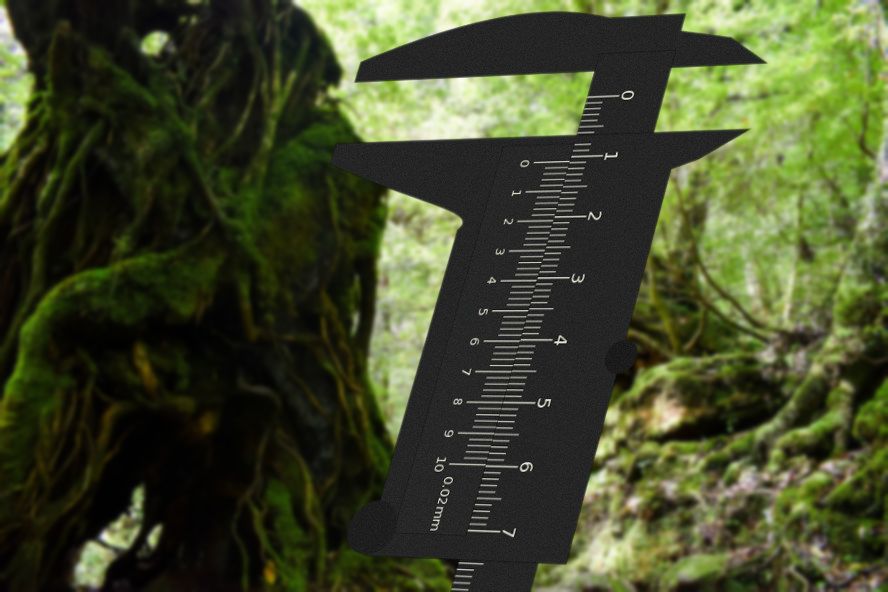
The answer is 10.8 mm
